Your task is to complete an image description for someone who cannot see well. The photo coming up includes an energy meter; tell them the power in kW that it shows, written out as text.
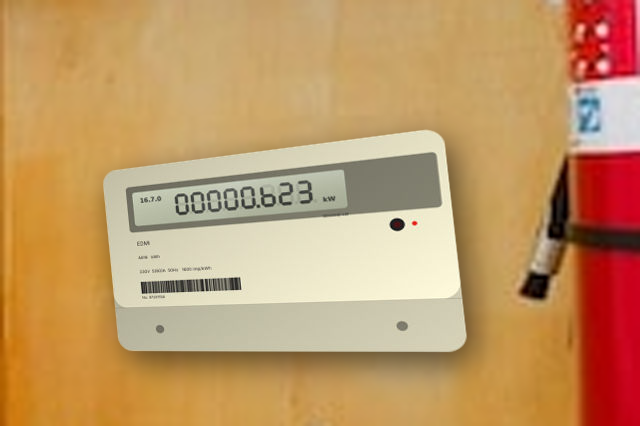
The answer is 0.623 kW
